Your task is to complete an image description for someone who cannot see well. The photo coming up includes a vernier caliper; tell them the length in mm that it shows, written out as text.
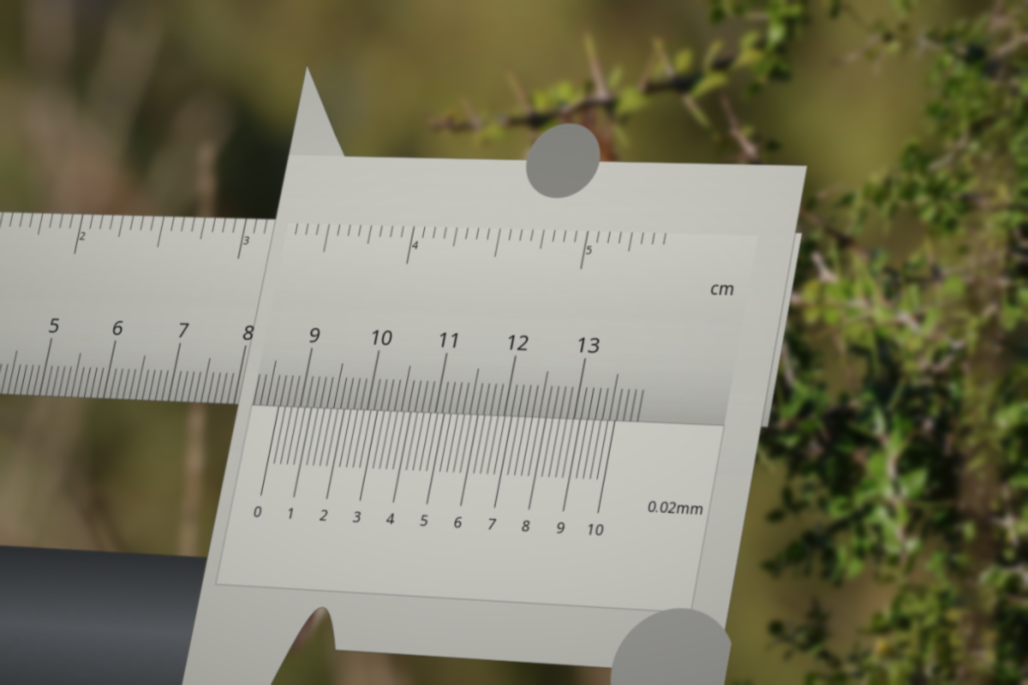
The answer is 86.8 mm
